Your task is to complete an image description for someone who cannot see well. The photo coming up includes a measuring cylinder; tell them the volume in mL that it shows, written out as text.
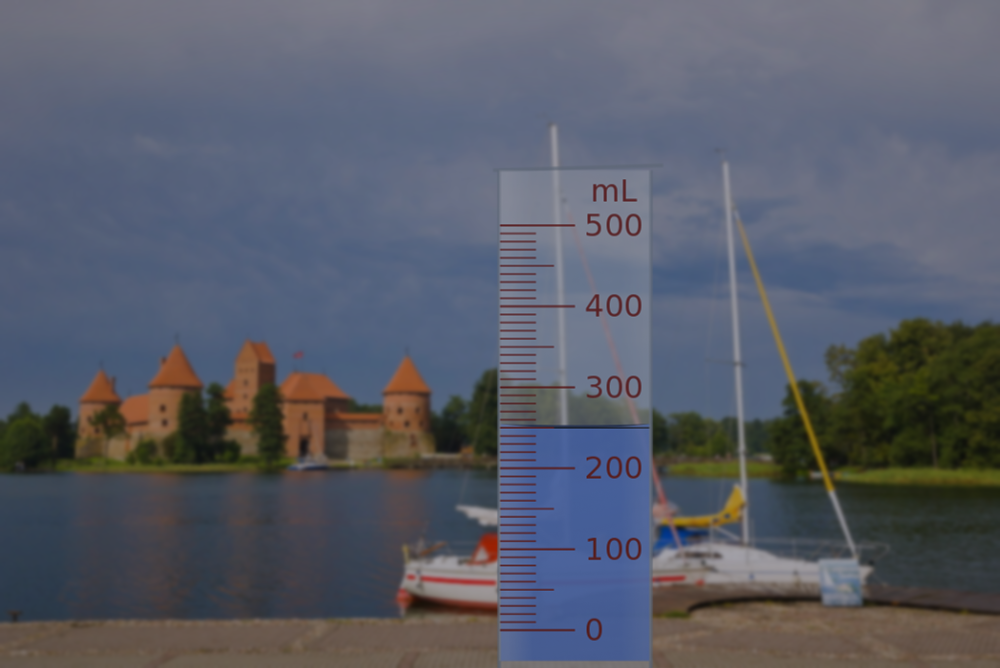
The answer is 250 mL
